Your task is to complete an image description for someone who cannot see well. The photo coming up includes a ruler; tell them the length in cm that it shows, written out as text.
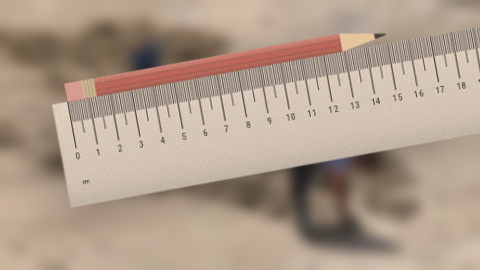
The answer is 15 cm
